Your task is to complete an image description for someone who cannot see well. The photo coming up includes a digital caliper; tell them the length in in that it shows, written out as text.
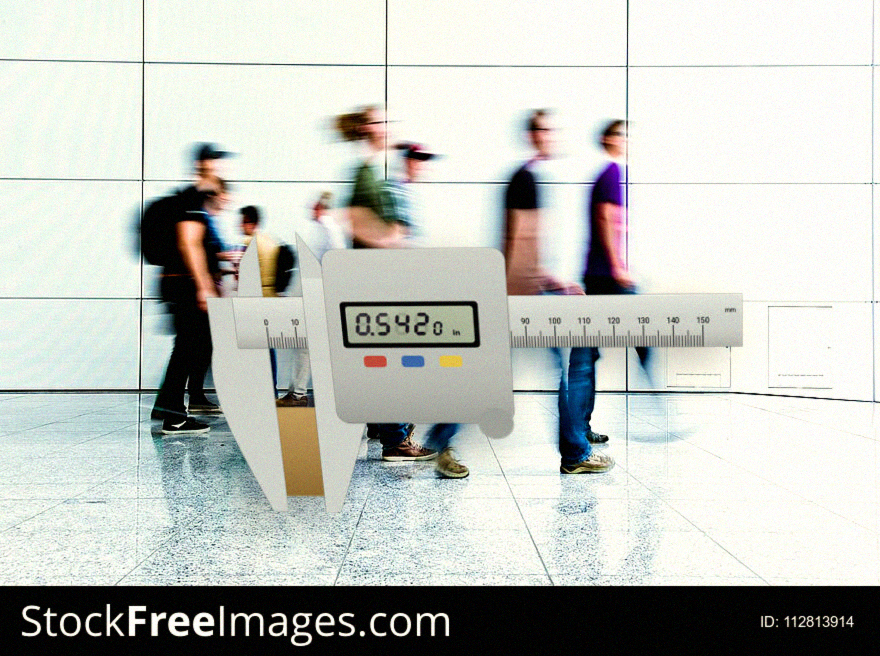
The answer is 0.5420 in
